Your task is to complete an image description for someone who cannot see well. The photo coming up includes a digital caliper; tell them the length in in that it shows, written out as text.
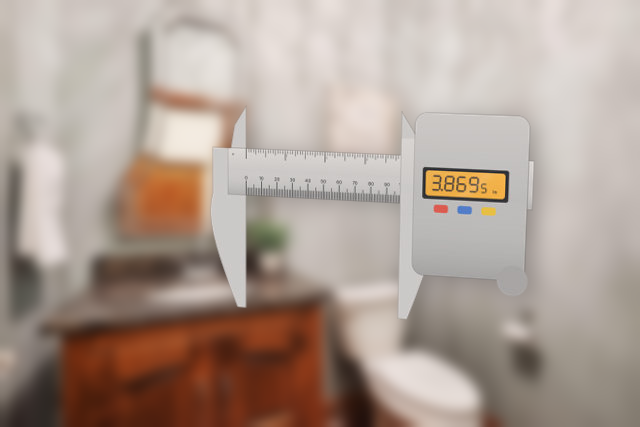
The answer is 3.8695 in
